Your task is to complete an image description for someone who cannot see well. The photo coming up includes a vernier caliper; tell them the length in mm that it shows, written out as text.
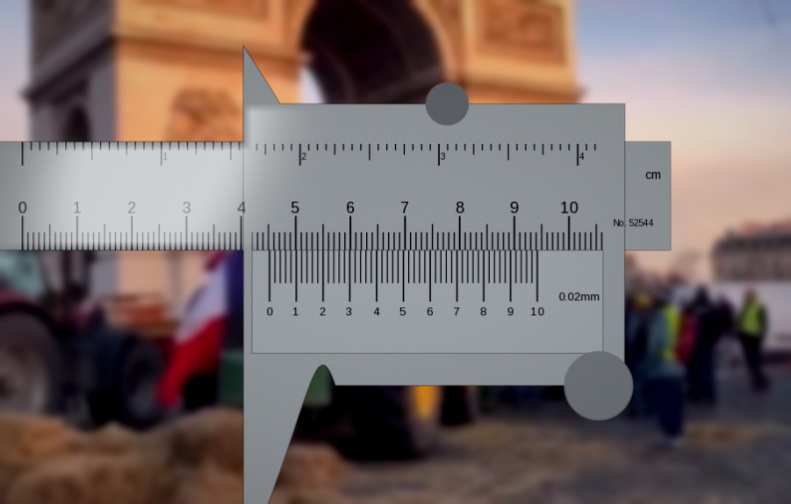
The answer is 45.2 mm
